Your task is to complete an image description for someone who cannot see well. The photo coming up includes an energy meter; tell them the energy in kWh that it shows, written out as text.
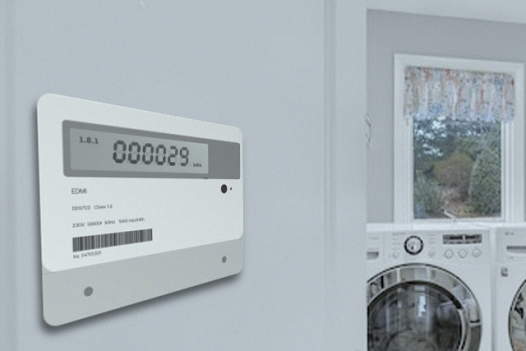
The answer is 29 kWh
